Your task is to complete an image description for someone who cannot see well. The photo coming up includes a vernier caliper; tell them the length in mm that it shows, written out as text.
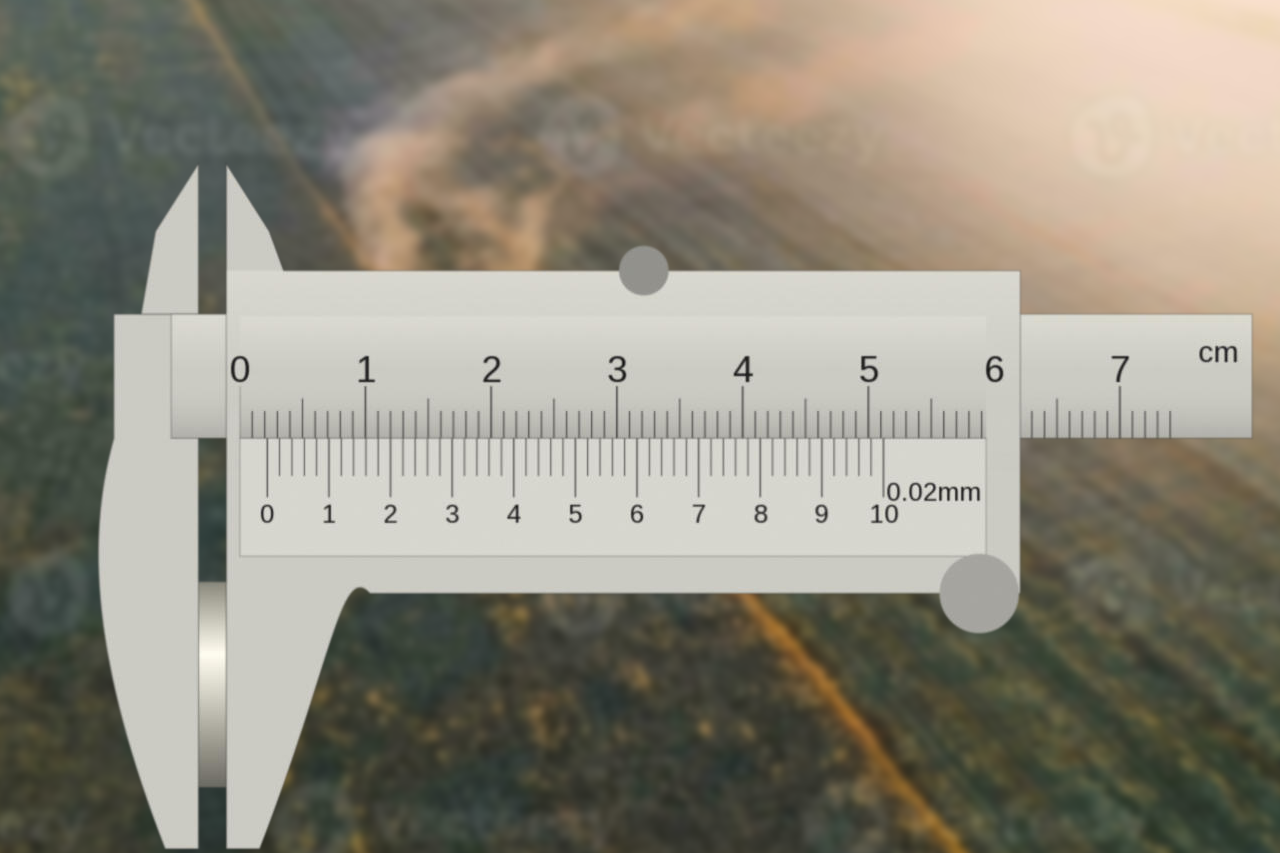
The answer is 2.2 mm
